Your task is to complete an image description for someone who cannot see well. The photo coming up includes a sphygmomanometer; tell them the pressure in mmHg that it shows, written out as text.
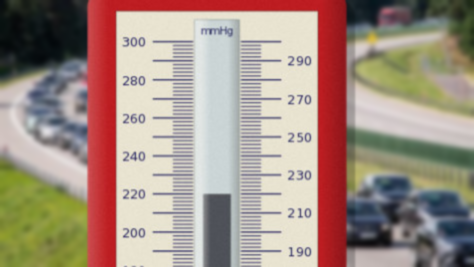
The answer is 220 mmHg
